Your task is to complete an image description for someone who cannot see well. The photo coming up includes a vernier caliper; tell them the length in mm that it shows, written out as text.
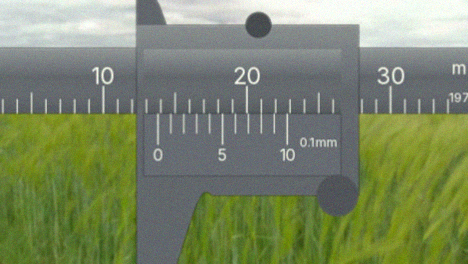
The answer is 13.8 mm
